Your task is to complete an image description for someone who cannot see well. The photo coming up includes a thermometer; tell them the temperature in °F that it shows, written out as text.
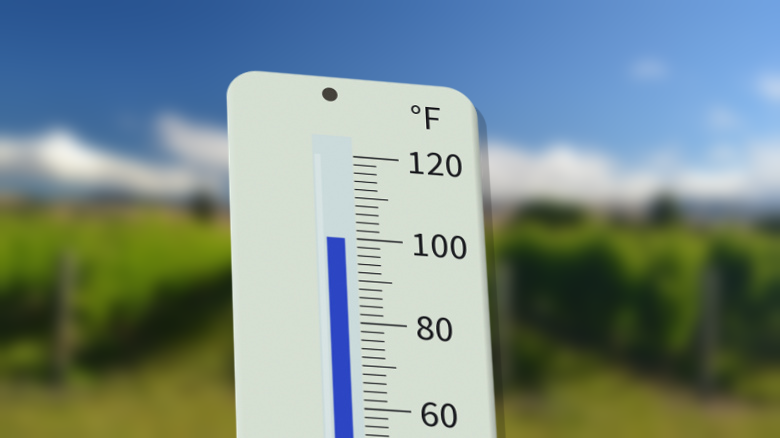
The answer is 100 °F
